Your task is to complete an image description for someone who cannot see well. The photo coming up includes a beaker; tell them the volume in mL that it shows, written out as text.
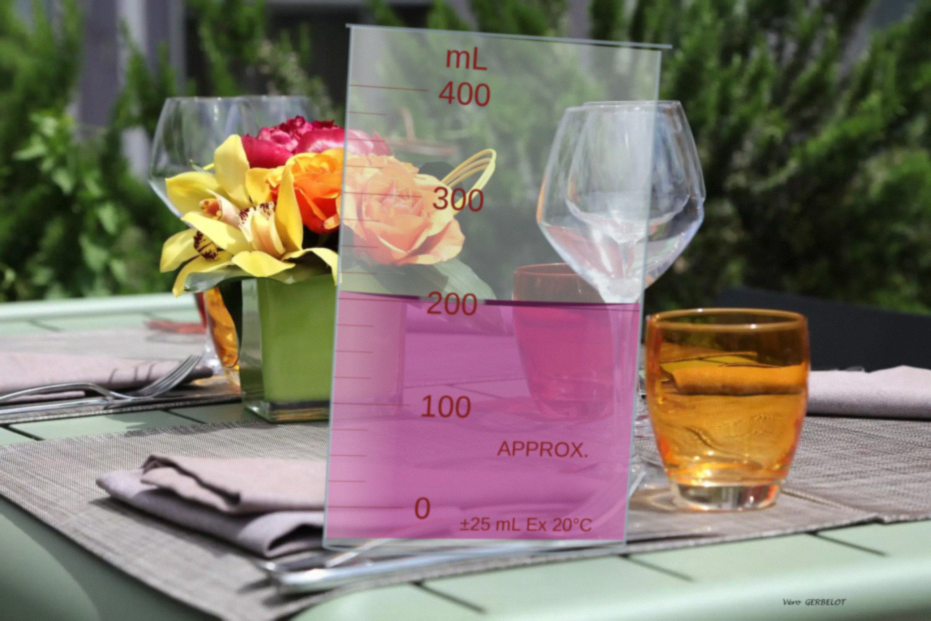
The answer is 200 mL
